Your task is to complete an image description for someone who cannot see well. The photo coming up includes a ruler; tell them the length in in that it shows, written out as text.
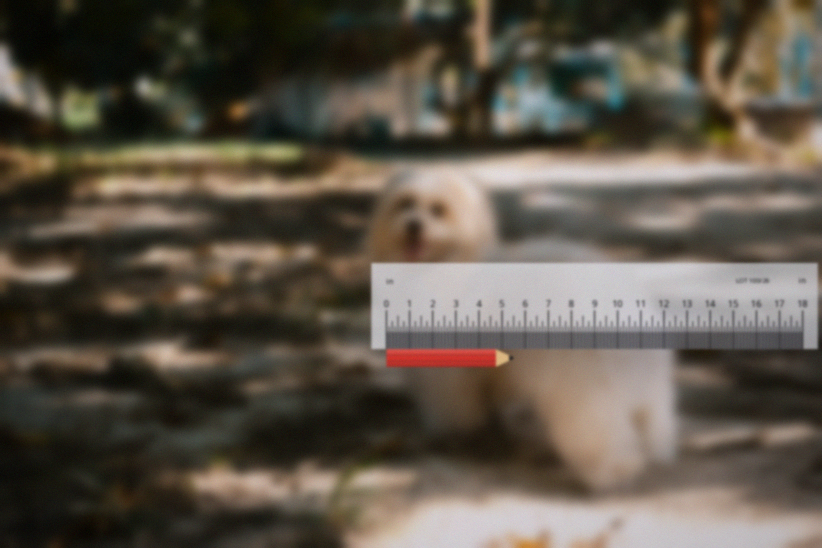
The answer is 5.5 in
